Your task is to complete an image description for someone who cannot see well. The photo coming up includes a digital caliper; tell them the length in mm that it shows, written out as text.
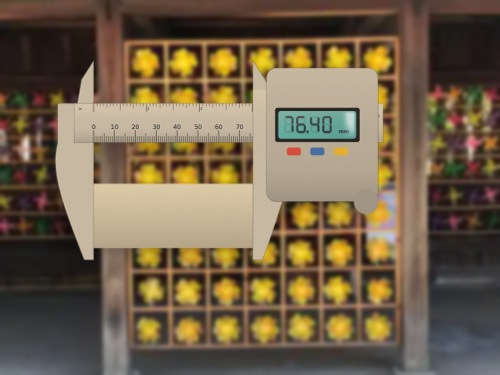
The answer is 76.40 mm
